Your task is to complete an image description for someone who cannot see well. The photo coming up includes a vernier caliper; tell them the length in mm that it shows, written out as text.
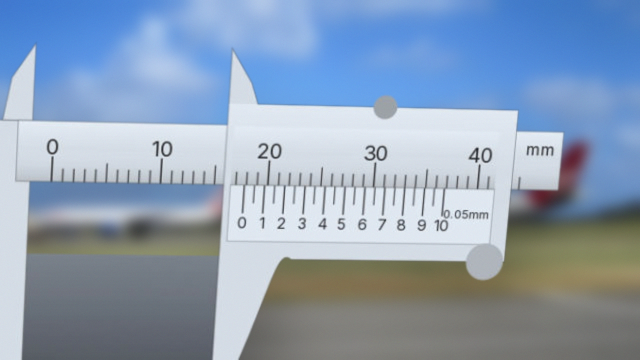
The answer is 17.8 mm
